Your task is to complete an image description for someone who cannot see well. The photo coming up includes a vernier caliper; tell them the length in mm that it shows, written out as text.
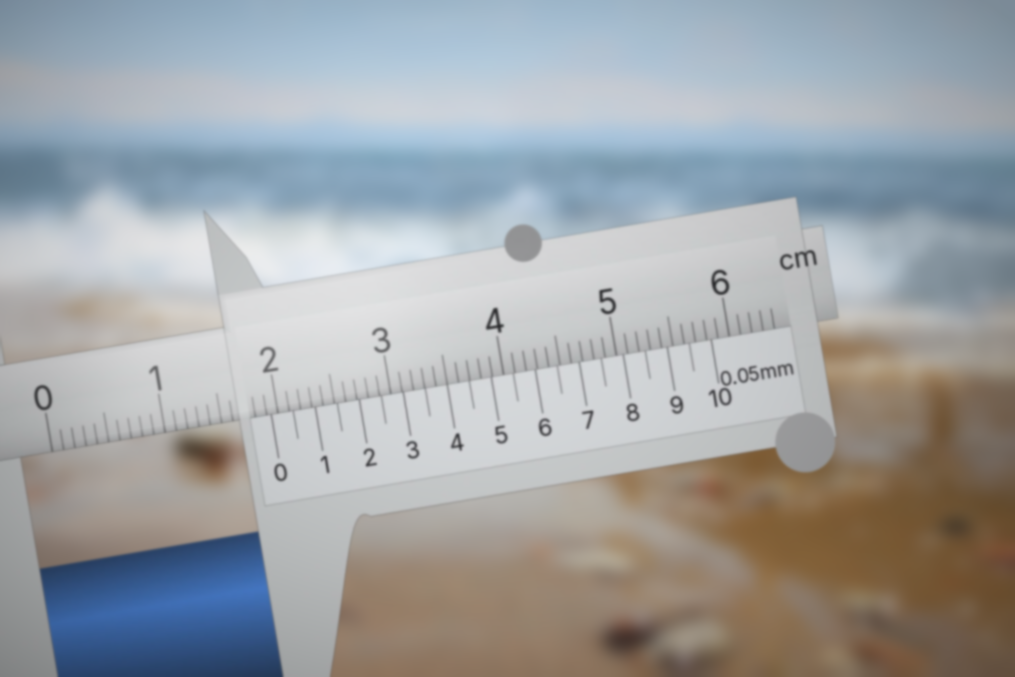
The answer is 19.4 mm
